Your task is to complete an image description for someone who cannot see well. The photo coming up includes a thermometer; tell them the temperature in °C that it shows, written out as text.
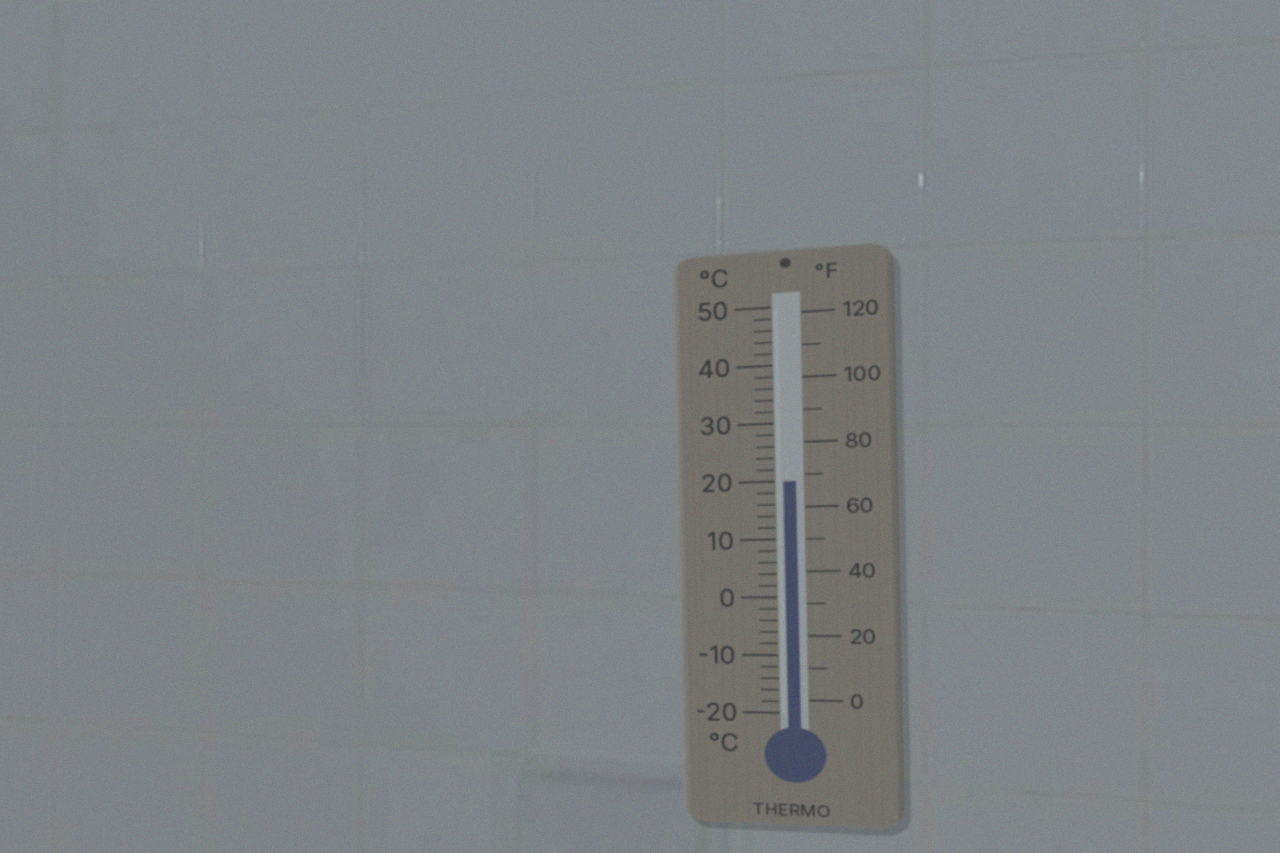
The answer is 20 °C
